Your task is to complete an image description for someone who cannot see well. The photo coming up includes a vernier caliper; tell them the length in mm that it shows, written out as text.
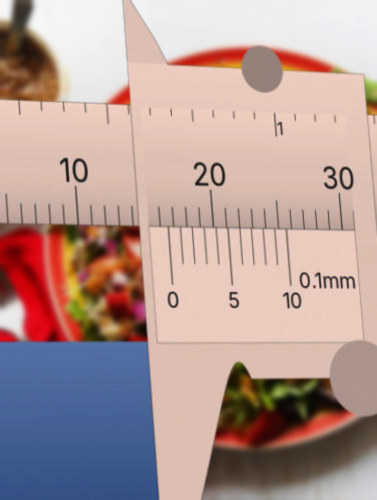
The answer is 16.6 mm
